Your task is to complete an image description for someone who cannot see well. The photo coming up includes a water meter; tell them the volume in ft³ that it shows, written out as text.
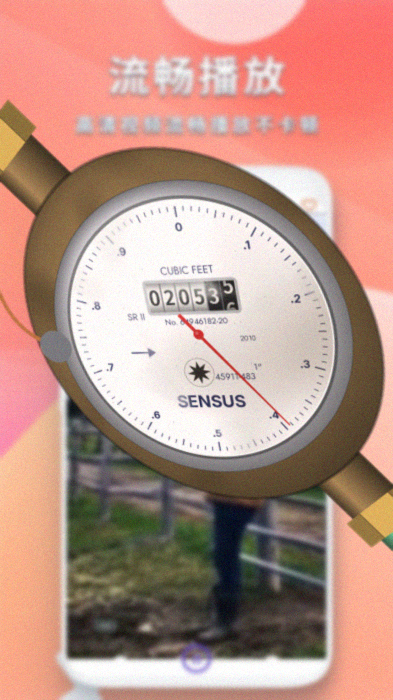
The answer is 20535.39 ft³
